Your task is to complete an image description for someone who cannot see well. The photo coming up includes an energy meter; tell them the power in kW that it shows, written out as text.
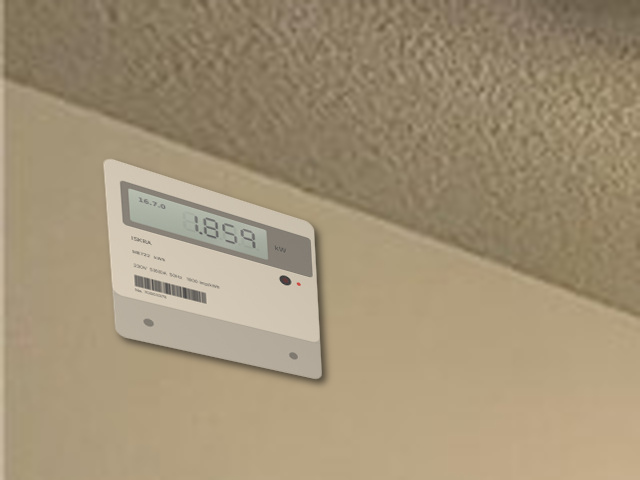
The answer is 1.859 kW
